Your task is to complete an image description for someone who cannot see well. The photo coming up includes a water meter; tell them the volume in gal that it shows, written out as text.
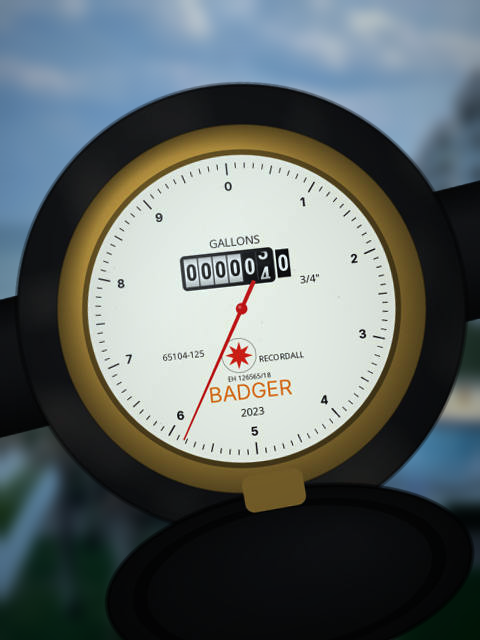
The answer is 35.8 gal
